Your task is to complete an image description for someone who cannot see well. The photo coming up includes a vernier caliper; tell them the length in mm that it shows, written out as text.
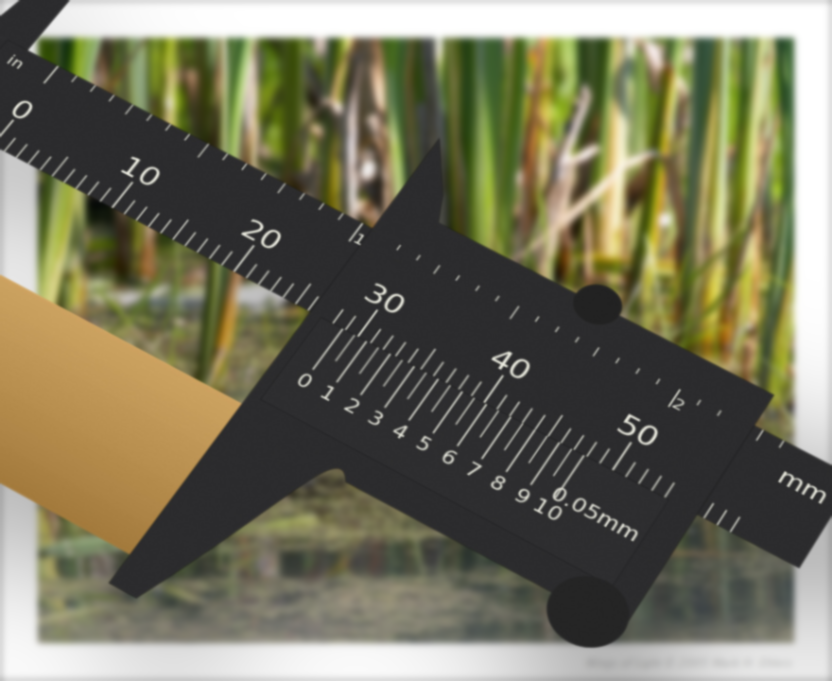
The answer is 28.8 mm
